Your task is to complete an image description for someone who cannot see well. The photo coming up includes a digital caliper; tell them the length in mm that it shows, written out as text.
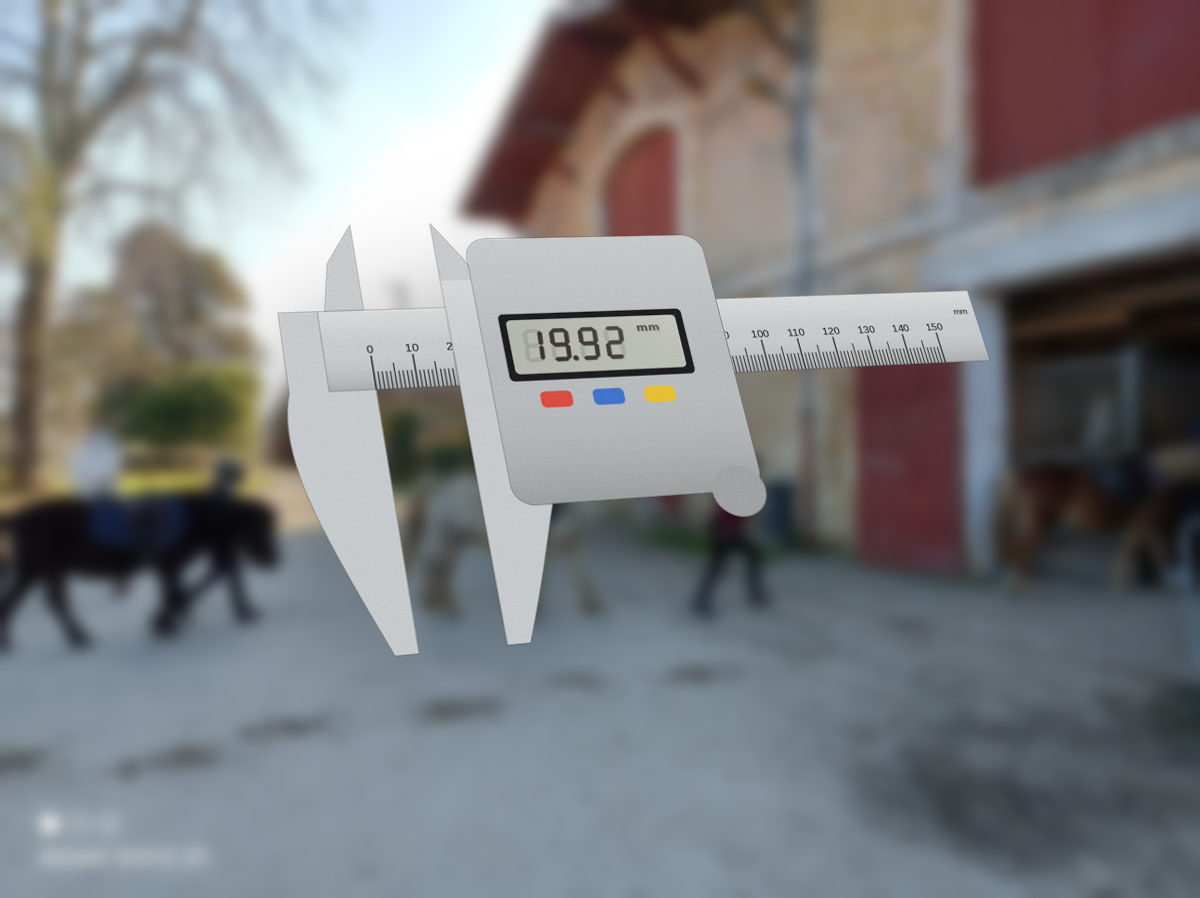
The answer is 19.92 mm
